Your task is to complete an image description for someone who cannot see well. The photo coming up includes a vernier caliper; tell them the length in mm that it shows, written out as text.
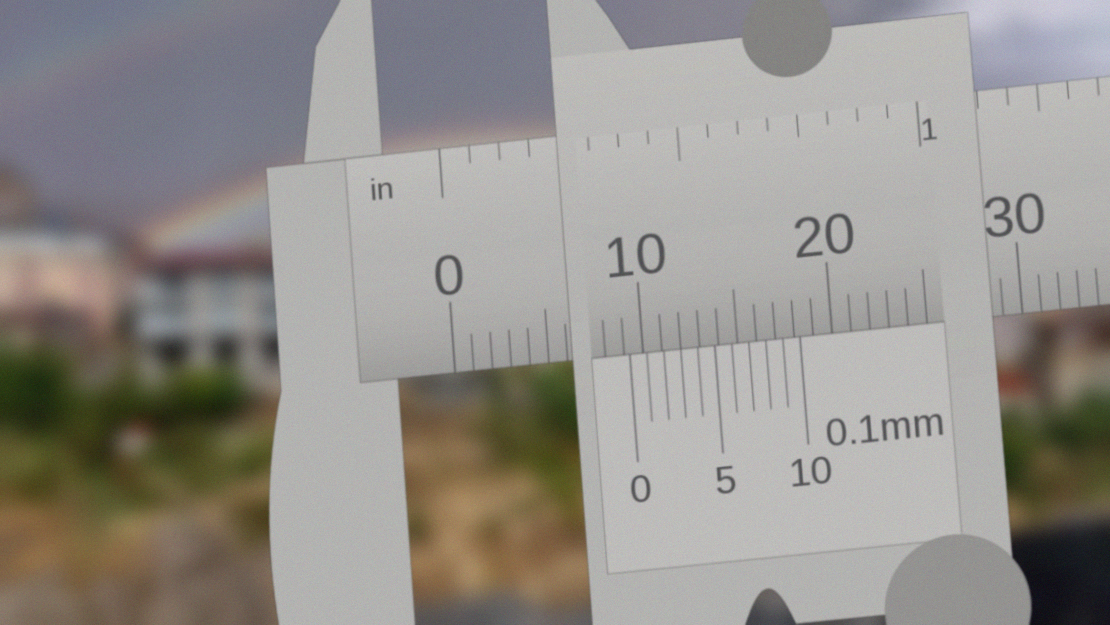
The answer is 9.3 mm
